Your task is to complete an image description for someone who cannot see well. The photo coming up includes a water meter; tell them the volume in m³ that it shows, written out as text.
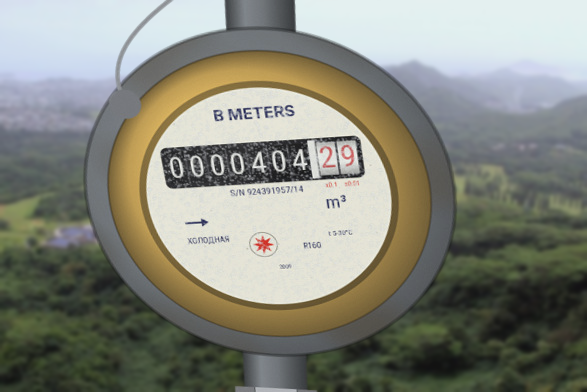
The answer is 404.29 m³
